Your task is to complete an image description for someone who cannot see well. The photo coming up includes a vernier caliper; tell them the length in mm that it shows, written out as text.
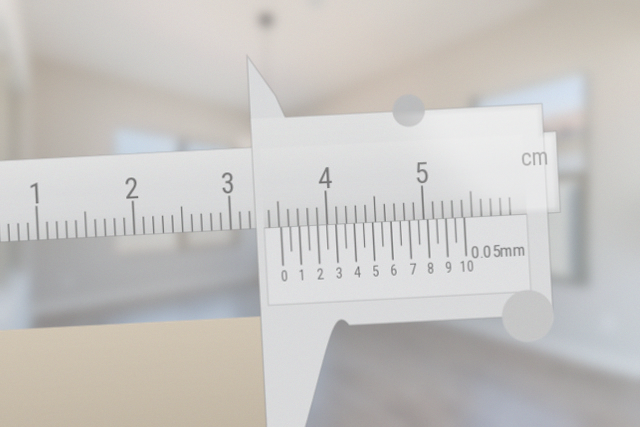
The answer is 35.2 mm
